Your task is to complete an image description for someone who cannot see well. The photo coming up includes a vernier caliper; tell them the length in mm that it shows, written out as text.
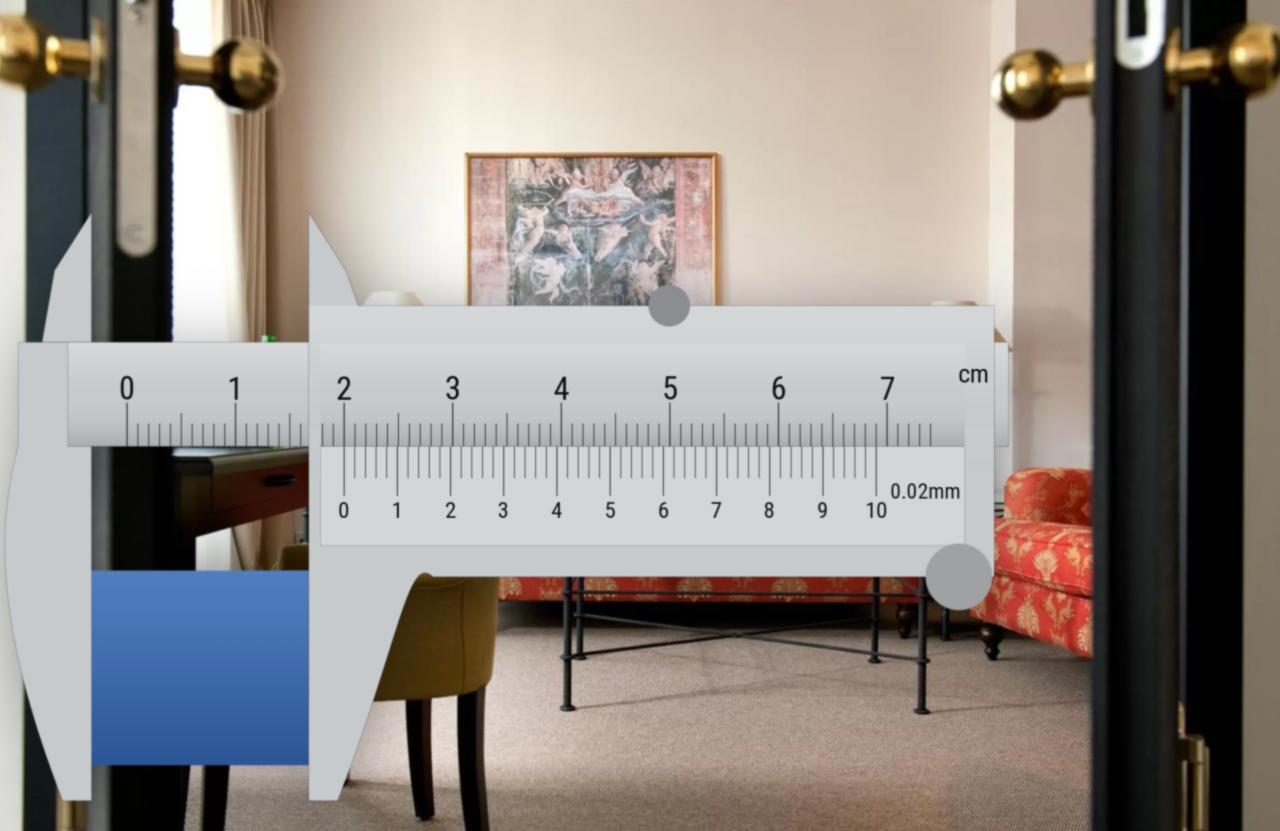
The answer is 20.0 mm
